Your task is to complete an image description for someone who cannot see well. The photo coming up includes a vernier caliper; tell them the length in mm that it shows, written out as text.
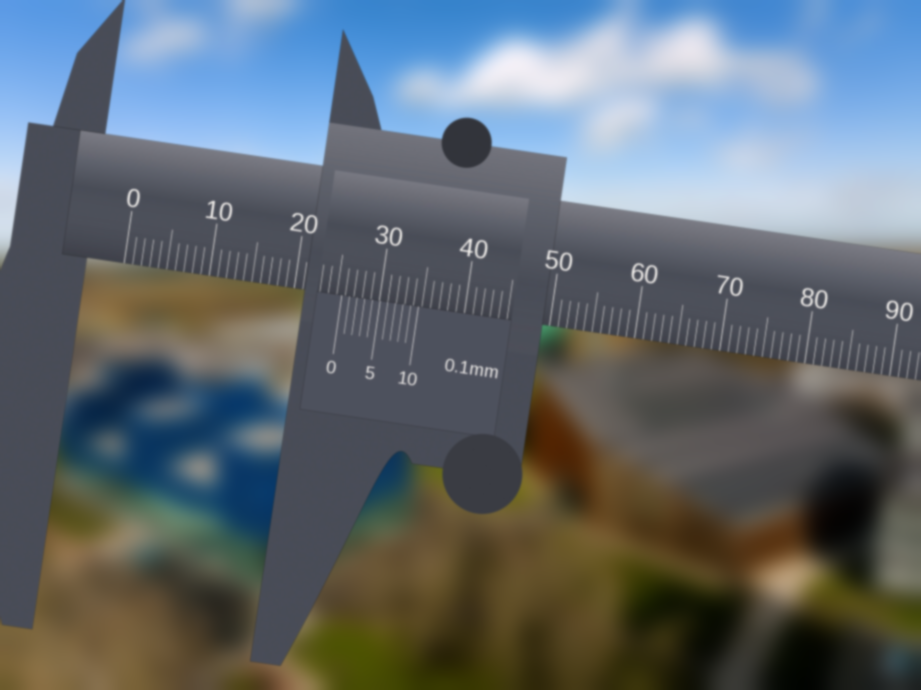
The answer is 25.6 mm
